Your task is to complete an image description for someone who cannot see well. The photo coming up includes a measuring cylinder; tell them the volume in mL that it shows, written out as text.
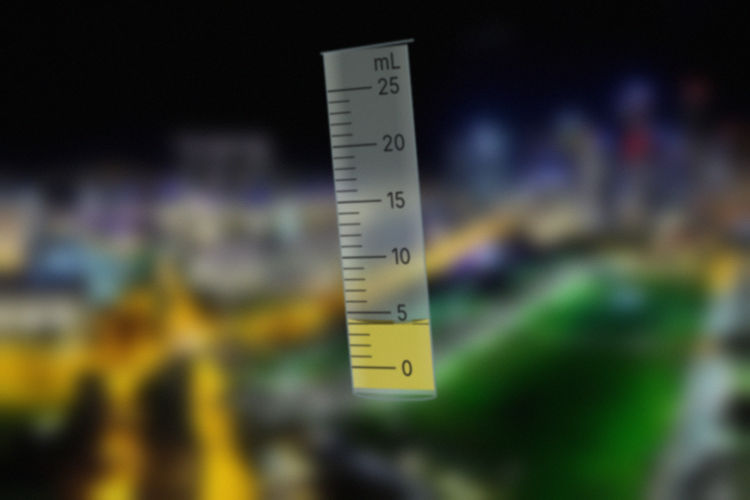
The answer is 4 mL
